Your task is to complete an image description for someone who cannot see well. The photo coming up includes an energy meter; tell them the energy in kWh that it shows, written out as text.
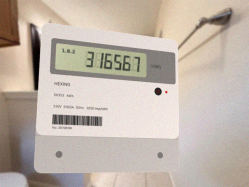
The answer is 316567 kWh
